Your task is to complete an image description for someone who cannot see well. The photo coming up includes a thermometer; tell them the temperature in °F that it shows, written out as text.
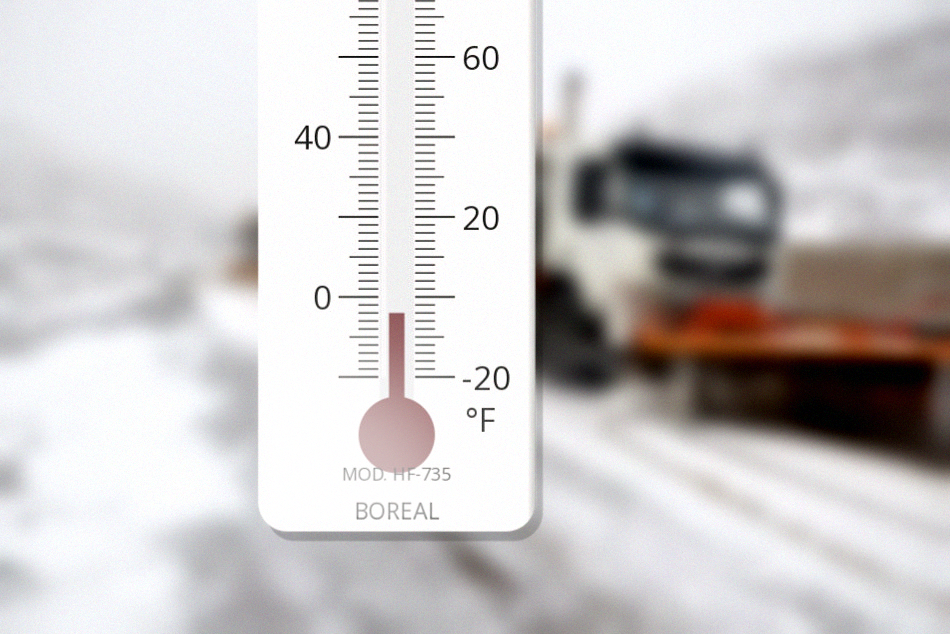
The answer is -4 °F
